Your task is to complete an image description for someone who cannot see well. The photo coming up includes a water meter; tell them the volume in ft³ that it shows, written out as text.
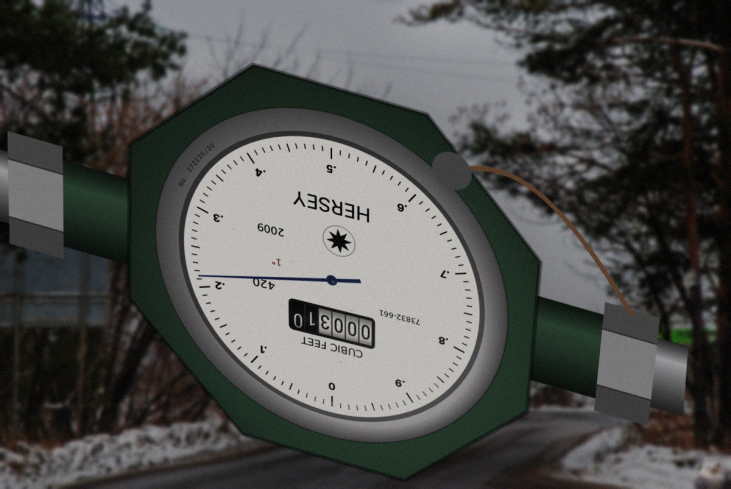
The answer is 310.21 ft³
